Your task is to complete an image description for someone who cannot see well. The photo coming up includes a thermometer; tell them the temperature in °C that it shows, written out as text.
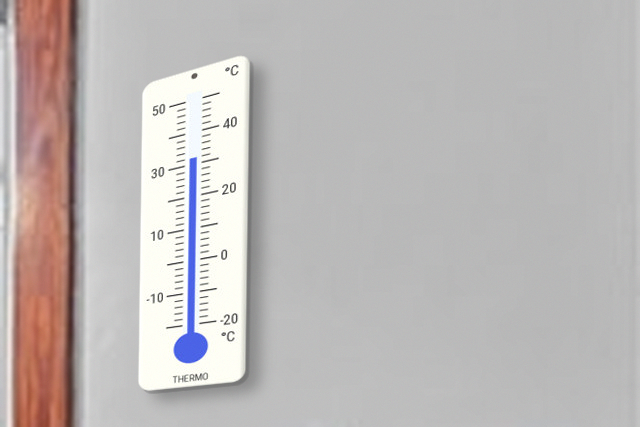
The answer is 32 °C
